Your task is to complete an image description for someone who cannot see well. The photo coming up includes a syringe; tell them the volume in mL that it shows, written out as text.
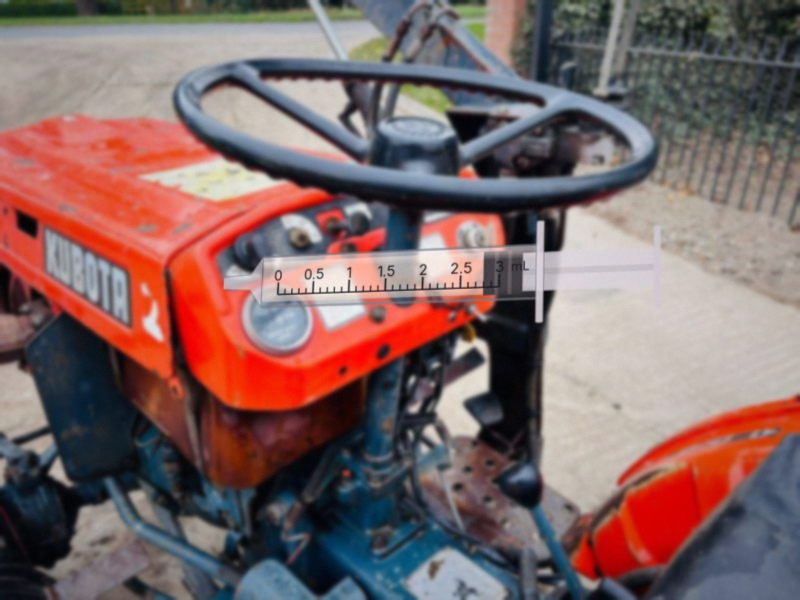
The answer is 2.8 mL
